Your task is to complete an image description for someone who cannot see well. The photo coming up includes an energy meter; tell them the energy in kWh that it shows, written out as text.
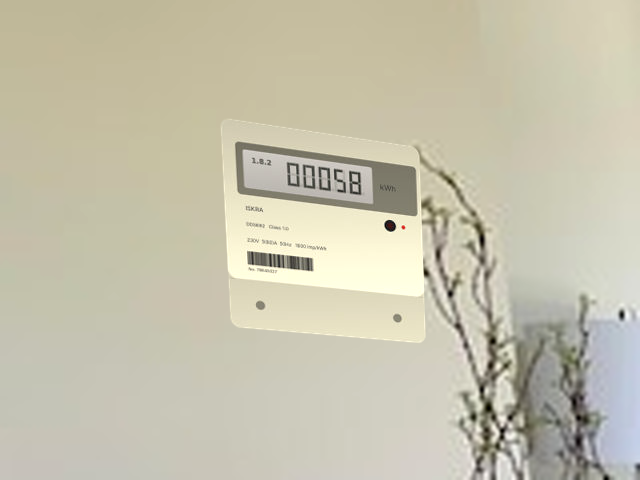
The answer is 58 kWh
